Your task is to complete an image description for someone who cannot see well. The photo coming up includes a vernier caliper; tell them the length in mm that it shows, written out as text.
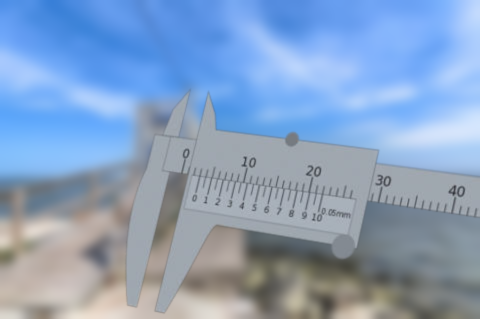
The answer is 3.0 mm
